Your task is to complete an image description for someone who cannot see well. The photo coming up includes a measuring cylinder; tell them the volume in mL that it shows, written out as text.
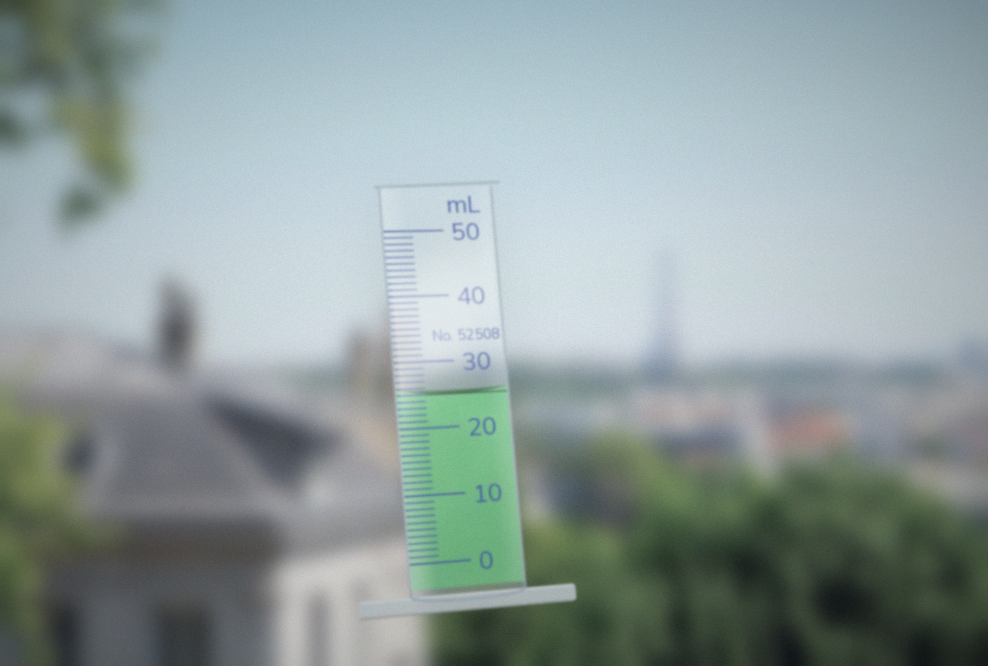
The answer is 25 mL
